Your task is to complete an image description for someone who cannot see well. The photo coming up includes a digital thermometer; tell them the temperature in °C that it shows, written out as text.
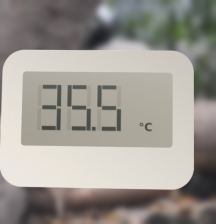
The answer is 35.5 °C
